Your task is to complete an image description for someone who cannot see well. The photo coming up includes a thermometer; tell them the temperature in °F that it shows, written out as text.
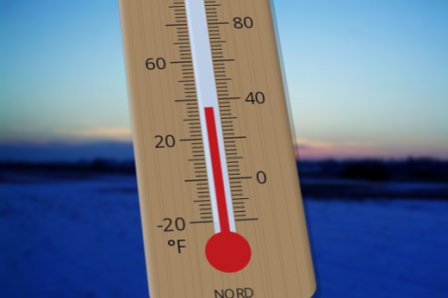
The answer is 36 °F
